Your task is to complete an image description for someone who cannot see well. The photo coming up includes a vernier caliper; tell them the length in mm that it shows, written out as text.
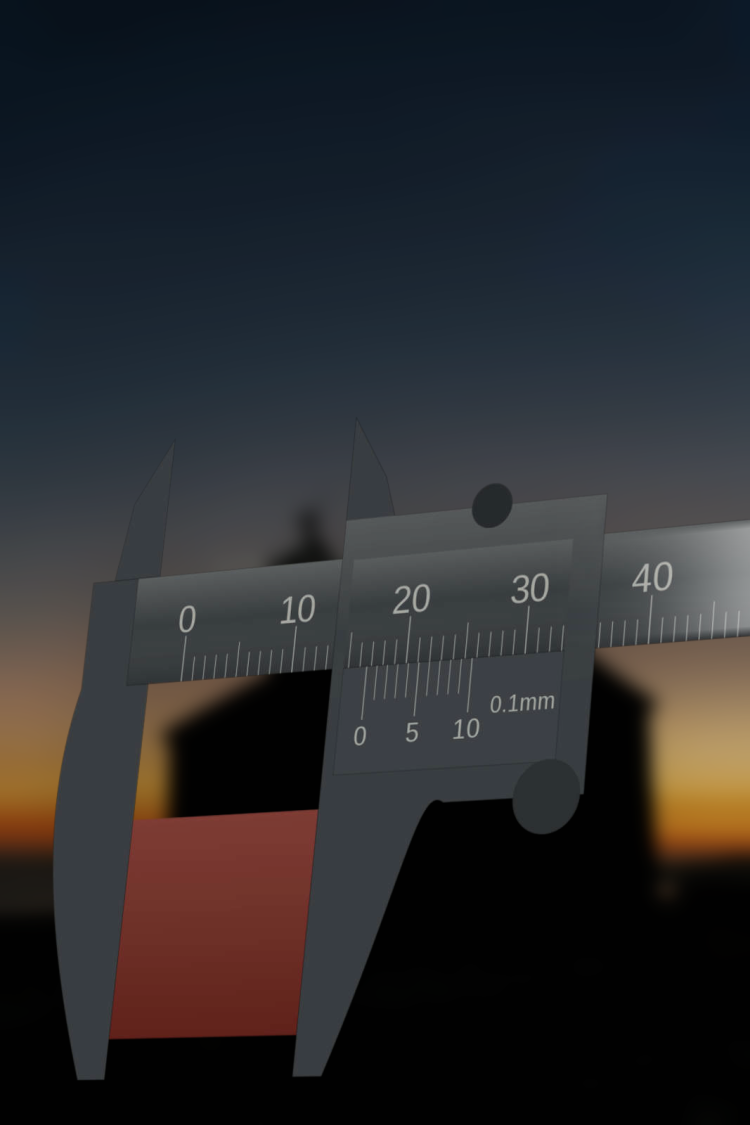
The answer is 16.6 mm
